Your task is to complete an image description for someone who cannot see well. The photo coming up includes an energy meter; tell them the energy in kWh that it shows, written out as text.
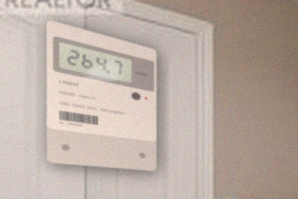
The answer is 264.7 kWh
